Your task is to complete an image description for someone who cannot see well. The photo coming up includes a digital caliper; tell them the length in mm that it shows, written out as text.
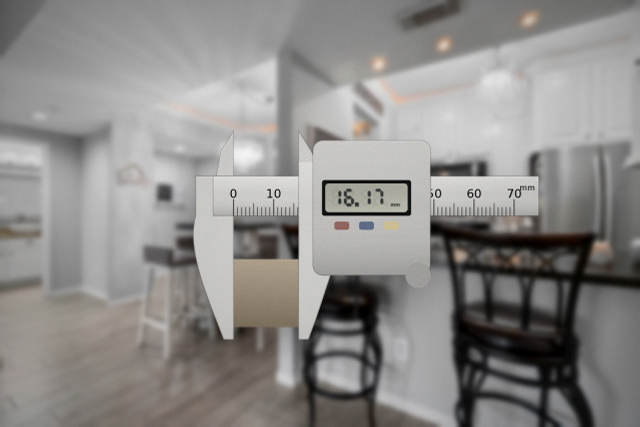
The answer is 16.17 mm
